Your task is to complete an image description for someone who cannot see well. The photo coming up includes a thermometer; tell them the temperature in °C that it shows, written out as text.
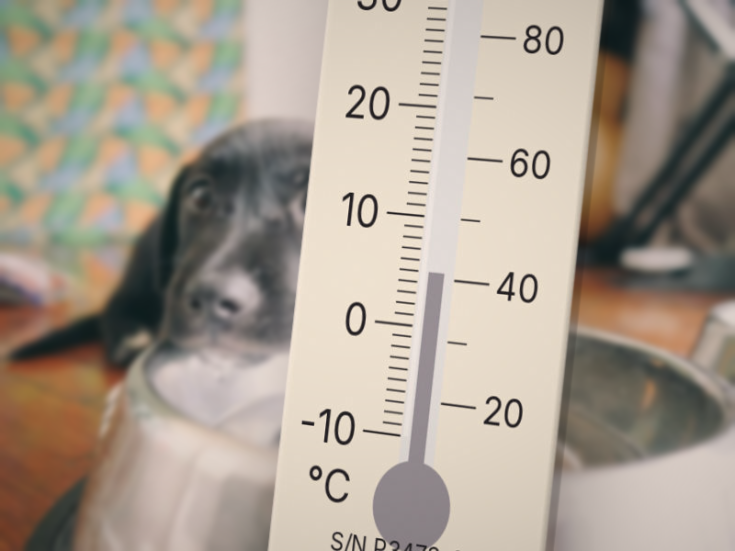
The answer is 5 °C
